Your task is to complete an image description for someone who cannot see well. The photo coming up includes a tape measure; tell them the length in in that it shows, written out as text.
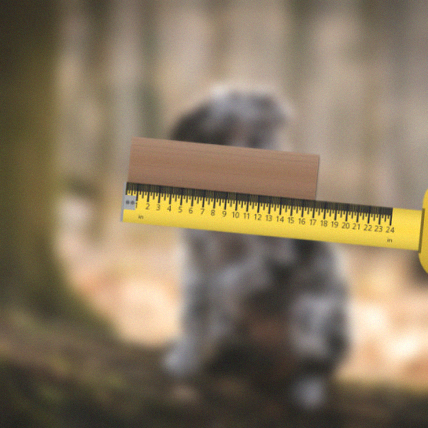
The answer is 17 in
